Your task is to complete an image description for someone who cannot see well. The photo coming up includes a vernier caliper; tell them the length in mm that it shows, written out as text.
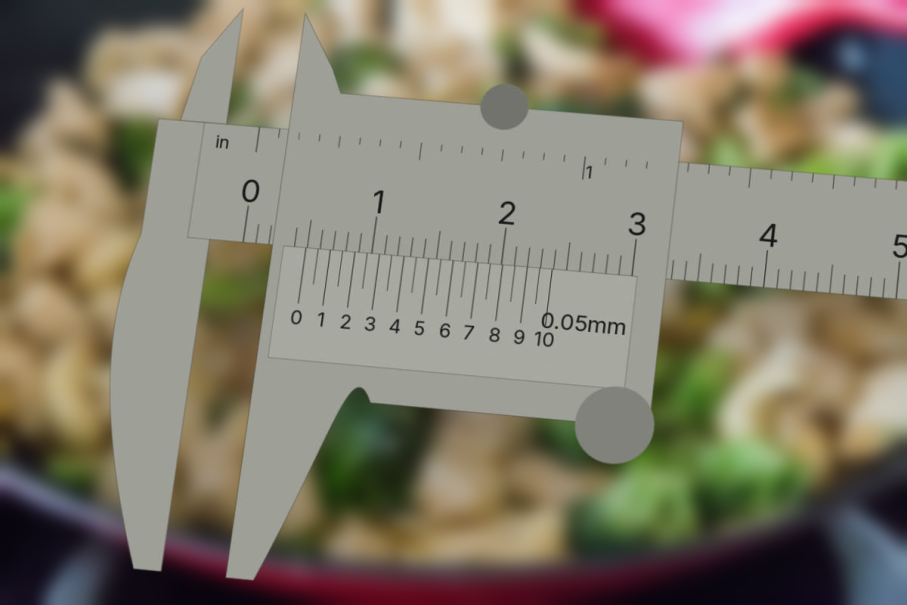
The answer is 4.9 mm
